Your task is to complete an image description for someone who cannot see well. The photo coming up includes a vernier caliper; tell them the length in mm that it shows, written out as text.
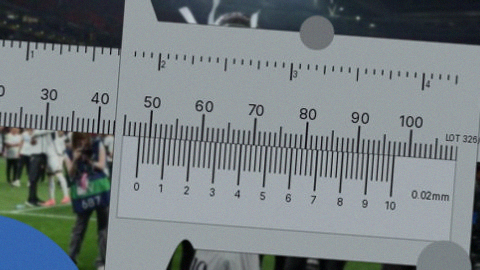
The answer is 48.0 mm
